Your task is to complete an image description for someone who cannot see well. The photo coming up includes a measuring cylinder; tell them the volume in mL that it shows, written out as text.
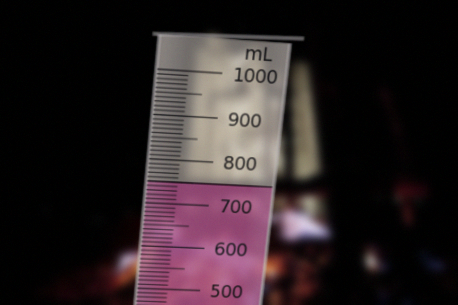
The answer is 750 mL
